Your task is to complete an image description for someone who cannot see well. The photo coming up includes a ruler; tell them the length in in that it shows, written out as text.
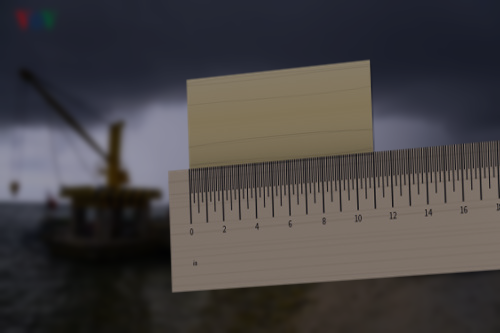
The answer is 11 in
